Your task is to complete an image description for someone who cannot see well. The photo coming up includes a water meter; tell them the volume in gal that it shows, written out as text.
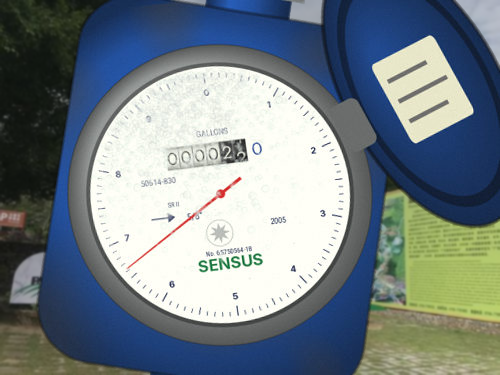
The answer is 216.6 gal
